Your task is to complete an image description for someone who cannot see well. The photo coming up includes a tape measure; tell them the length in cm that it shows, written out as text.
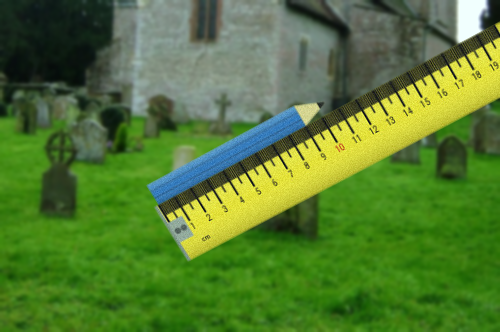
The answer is 10.5 cm
